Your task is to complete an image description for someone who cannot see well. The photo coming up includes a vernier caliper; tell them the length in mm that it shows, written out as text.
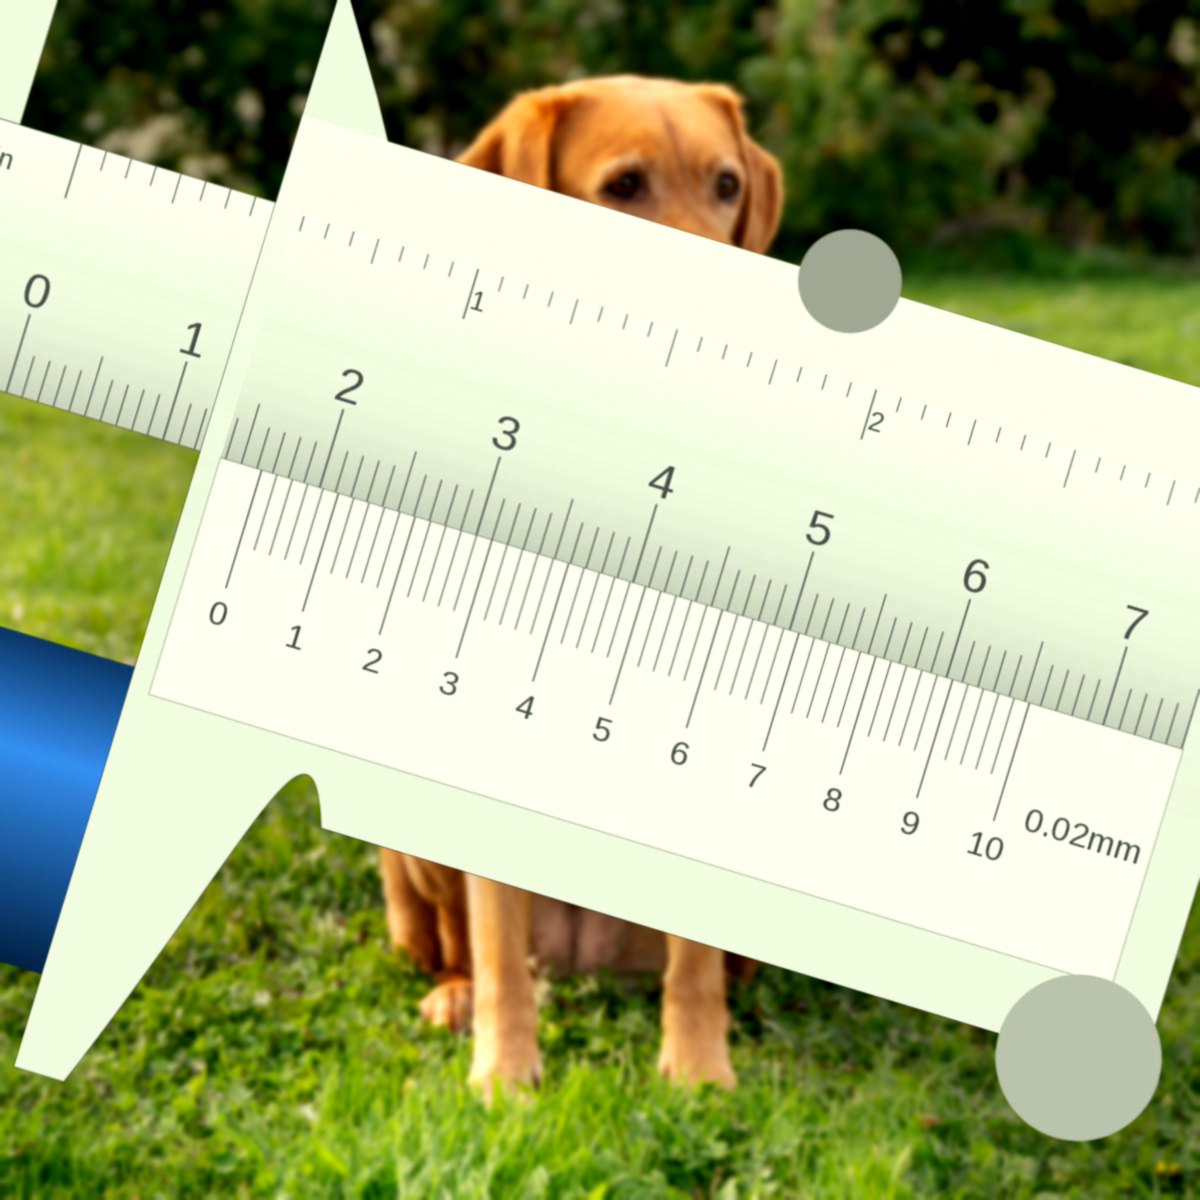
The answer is 16.3 mm
